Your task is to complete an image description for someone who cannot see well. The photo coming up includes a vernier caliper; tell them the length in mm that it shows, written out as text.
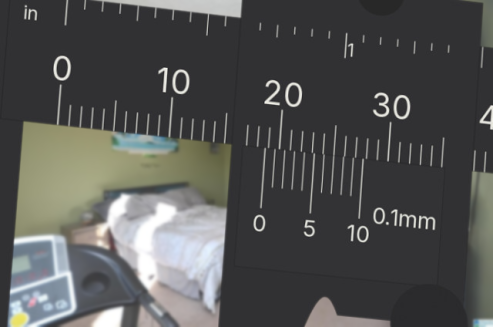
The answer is 18.7 mm
